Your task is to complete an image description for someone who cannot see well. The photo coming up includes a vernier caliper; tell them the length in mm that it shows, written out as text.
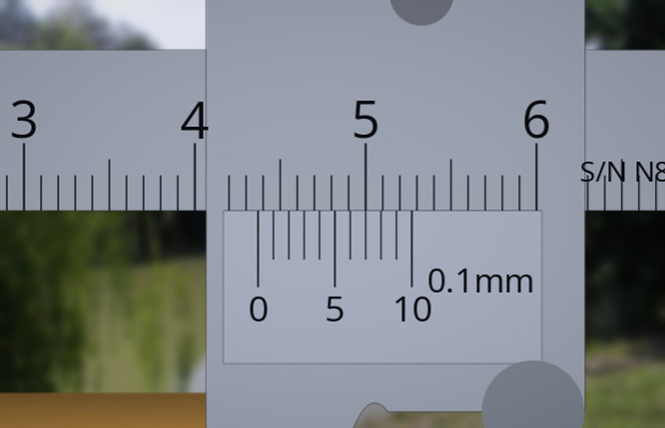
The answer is 43.7 mm
